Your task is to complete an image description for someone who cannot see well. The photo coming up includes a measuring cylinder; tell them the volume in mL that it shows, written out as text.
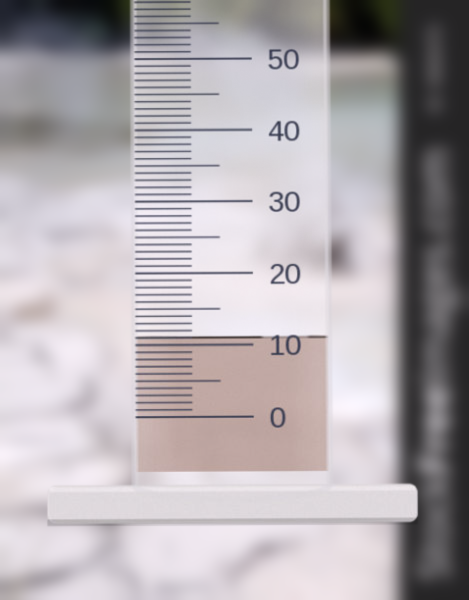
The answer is 11 mL
